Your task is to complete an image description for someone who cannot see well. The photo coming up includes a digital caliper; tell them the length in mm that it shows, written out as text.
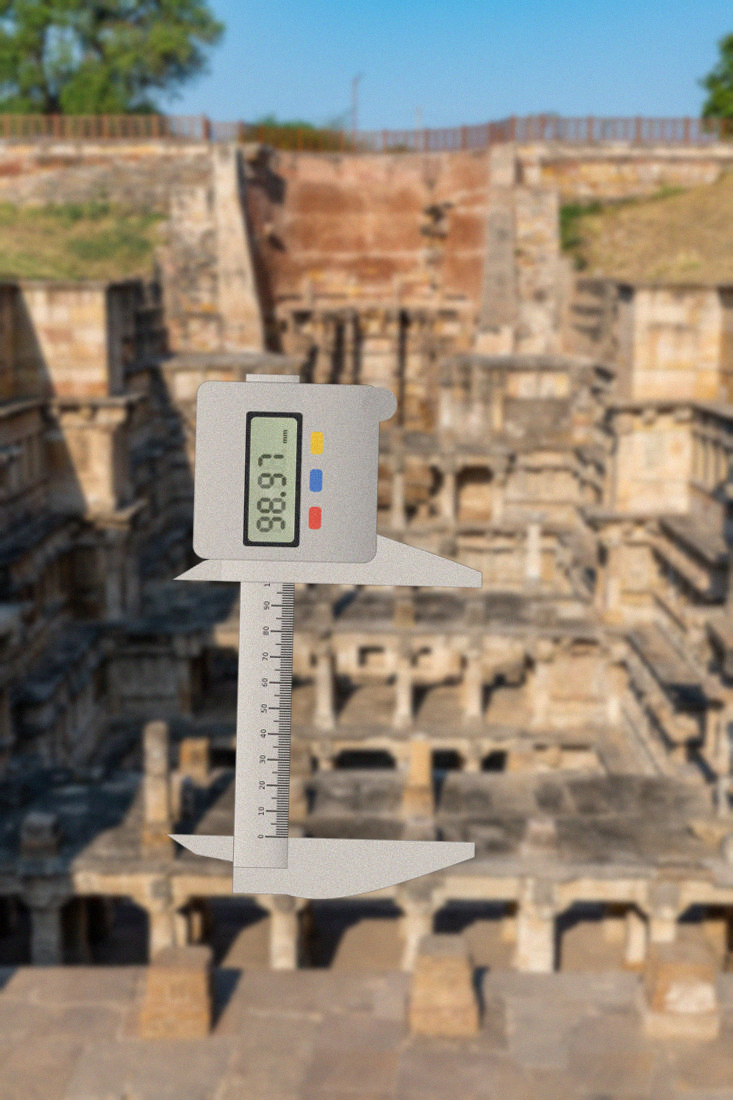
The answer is 98.97 mm
